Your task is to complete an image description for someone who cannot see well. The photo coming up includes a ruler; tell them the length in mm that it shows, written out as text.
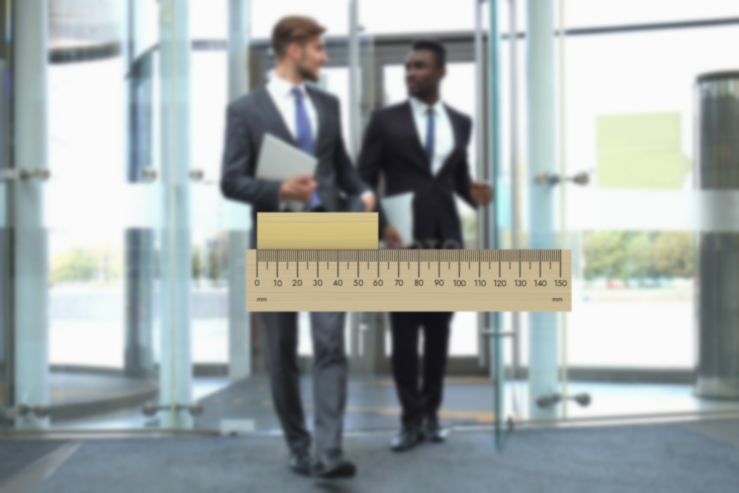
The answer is 60 mm
